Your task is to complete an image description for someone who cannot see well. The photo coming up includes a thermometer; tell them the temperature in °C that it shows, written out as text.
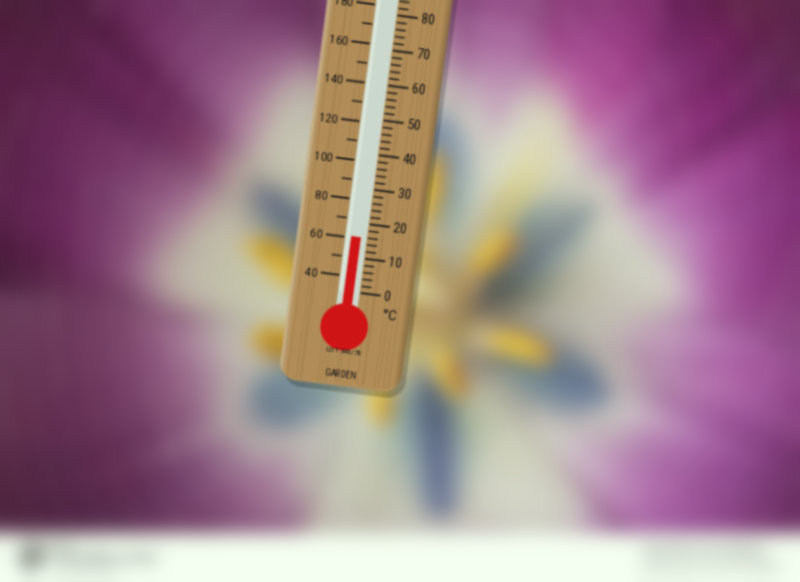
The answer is 16 °C
